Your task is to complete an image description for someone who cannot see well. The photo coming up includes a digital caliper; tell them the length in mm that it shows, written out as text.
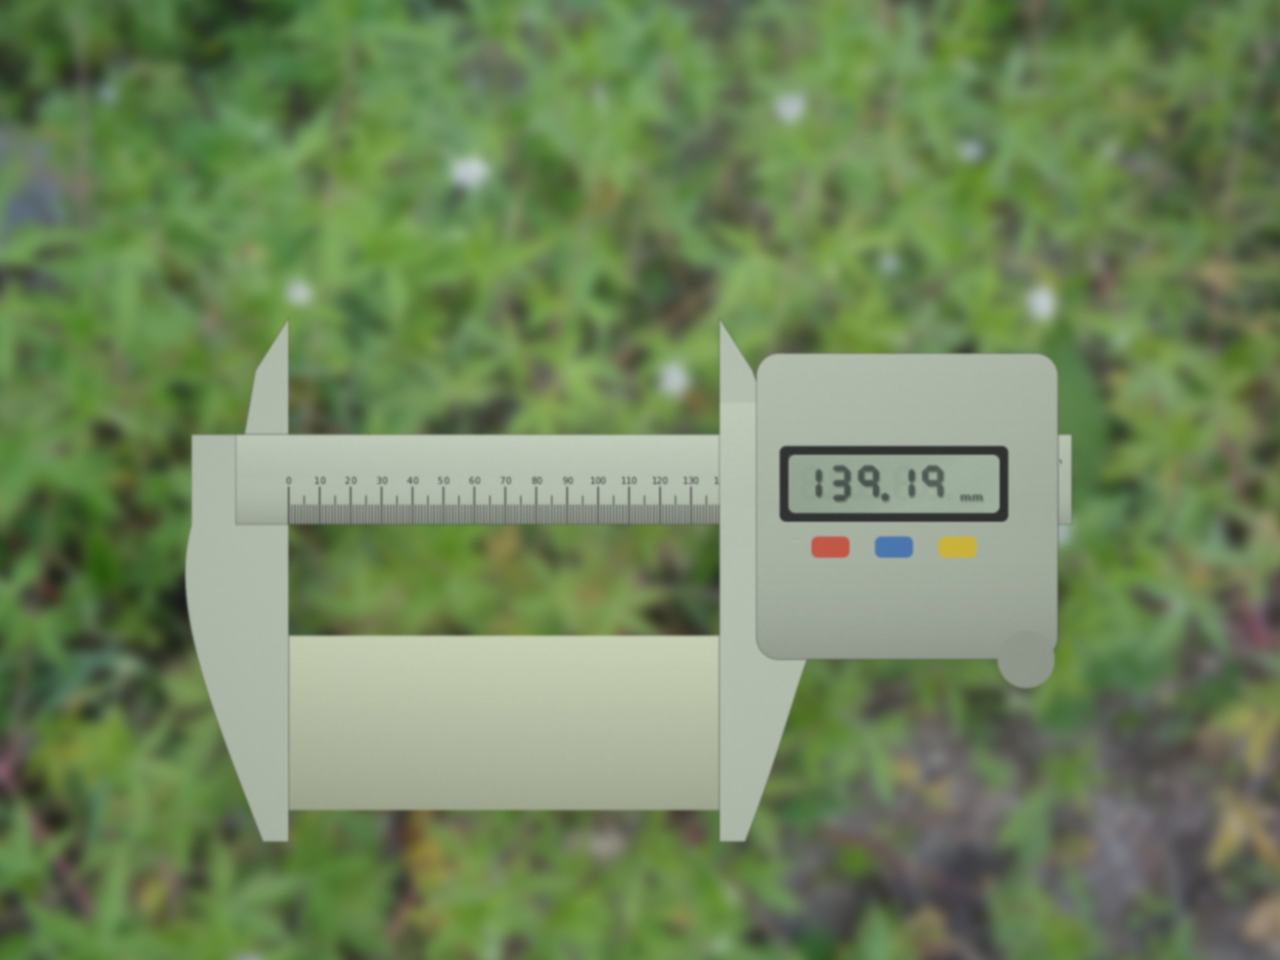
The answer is 139.19 mm
